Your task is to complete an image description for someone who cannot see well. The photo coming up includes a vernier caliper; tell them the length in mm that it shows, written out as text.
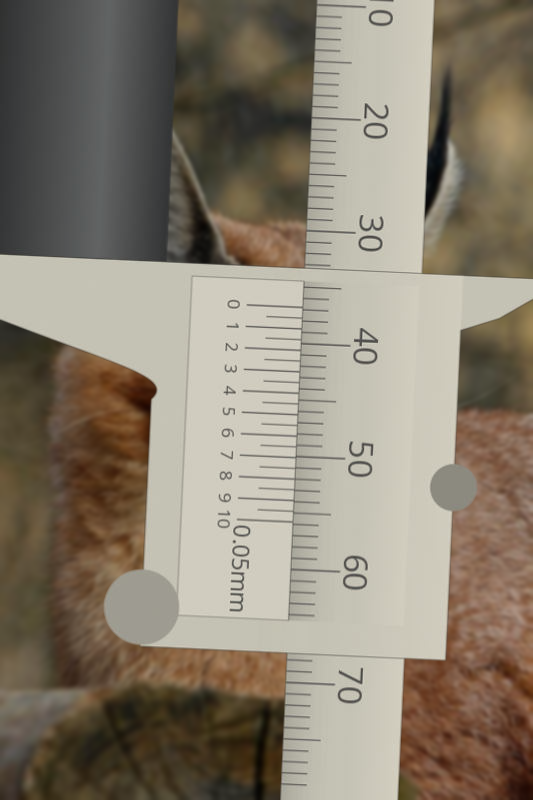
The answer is 36.8 mm
